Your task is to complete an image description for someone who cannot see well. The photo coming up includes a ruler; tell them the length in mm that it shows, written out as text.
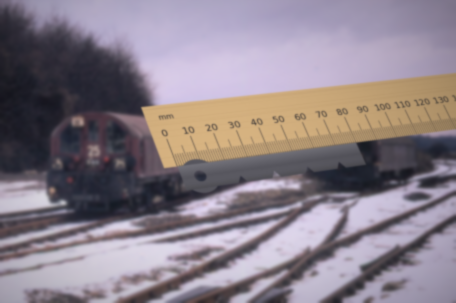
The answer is 80 mm
